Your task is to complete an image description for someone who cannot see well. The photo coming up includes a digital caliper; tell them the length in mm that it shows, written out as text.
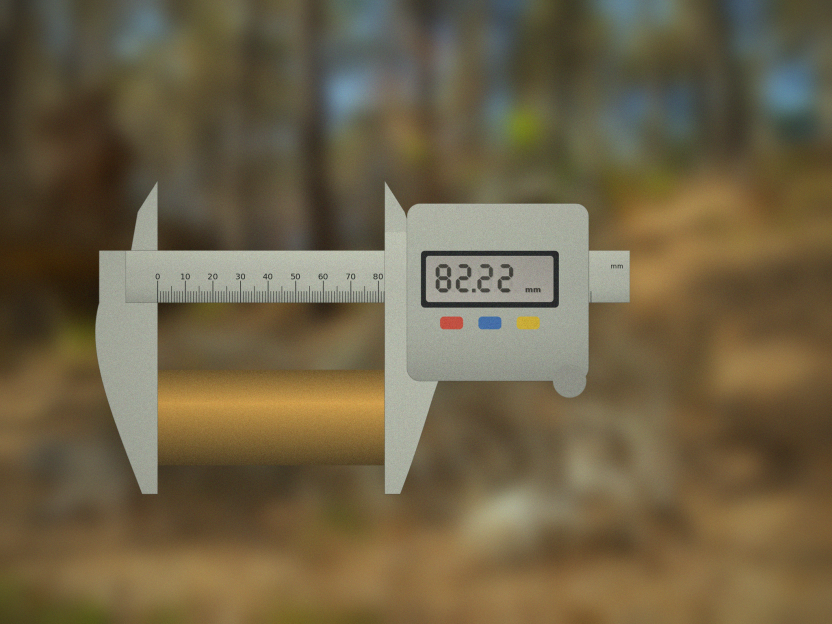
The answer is 82.22 mm
